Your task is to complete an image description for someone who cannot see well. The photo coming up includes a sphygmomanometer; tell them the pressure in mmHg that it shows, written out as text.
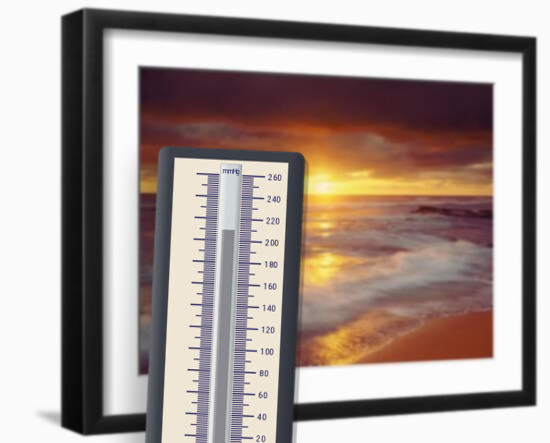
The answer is 210 mmHg
